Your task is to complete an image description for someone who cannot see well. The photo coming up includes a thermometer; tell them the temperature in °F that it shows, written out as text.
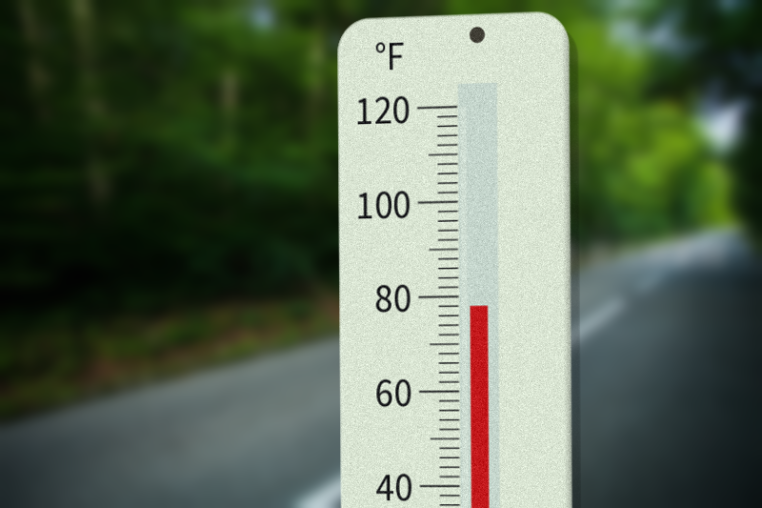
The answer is 78 °F
